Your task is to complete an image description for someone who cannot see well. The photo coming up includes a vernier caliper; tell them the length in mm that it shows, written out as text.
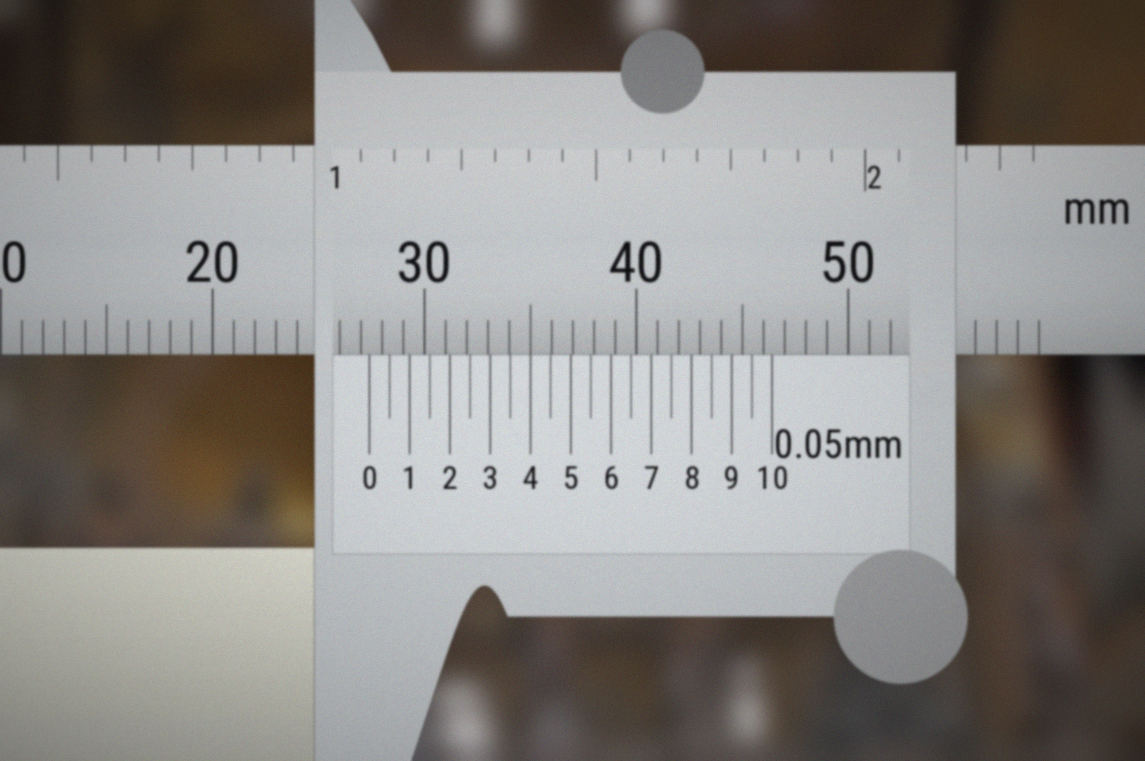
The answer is 27.4 mm
